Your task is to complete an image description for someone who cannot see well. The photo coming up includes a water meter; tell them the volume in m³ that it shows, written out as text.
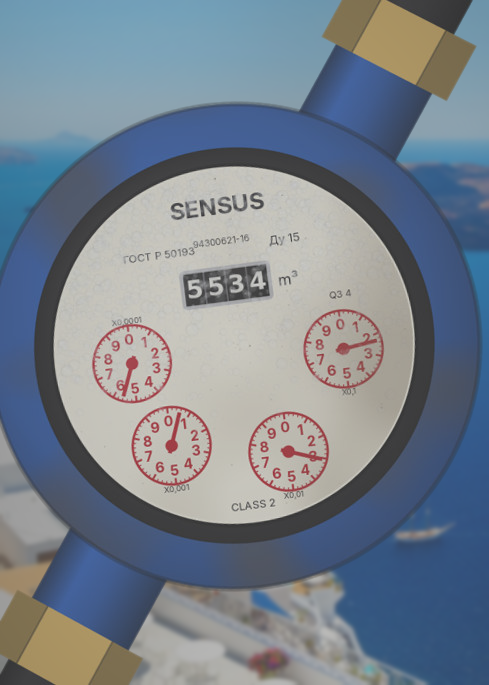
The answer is 5534.2305 m³
